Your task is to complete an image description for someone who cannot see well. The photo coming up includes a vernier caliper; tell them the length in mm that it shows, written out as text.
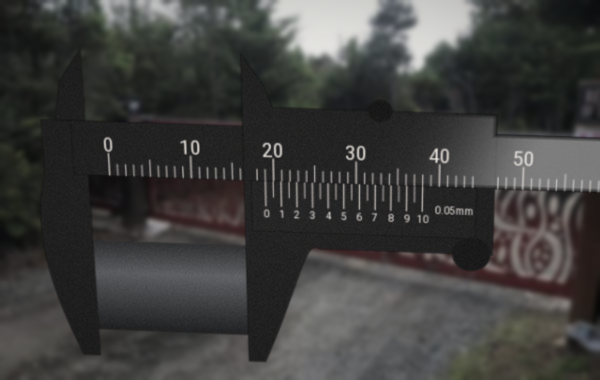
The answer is 19.0 mm
